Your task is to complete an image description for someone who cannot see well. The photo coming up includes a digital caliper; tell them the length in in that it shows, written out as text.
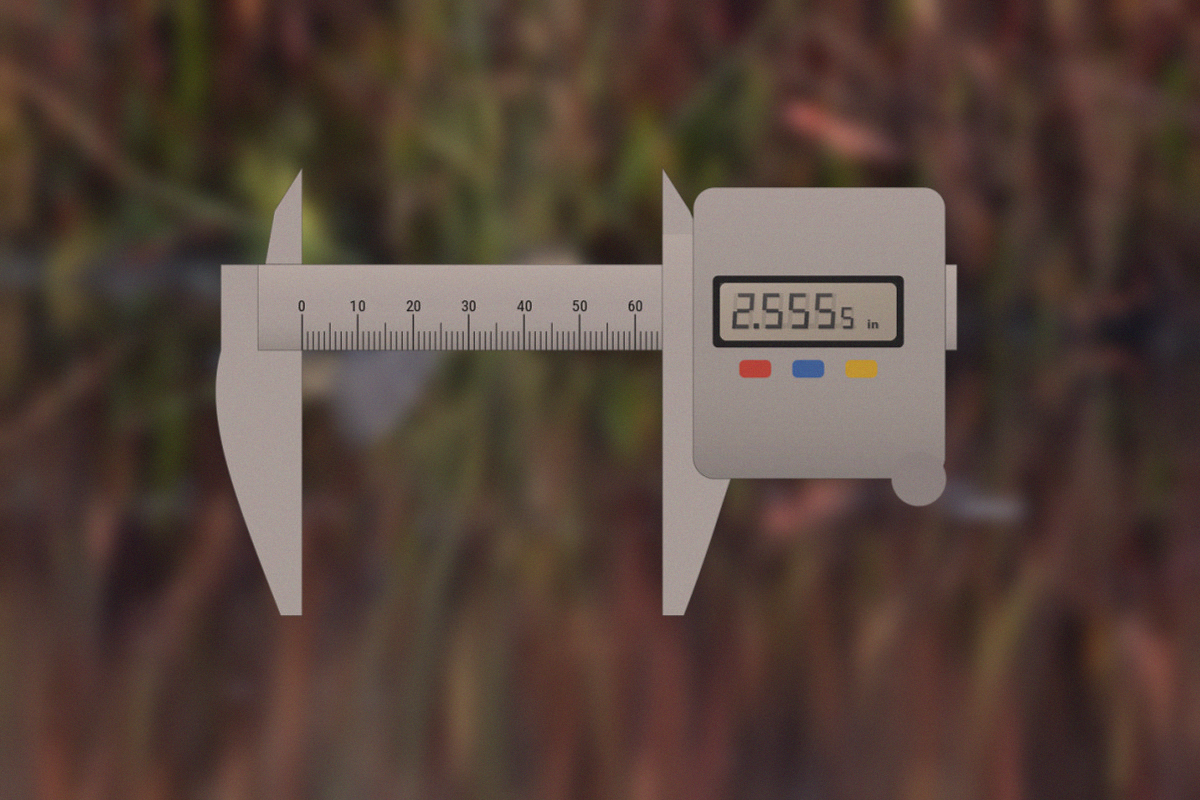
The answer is 2.5555 in
